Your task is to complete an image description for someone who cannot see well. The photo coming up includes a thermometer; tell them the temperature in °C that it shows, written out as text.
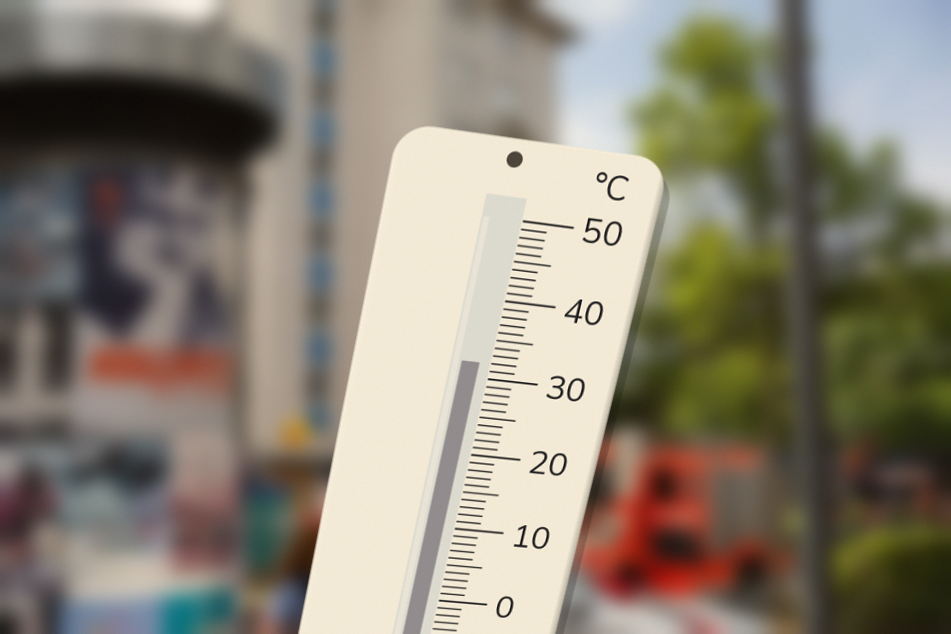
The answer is 32 °C
